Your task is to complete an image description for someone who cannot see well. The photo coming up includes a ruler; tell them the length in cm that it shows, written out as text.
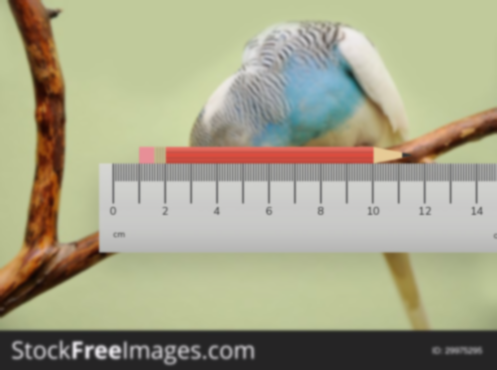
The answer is 10.5 cm
